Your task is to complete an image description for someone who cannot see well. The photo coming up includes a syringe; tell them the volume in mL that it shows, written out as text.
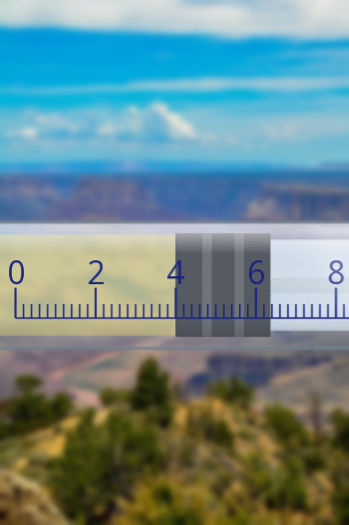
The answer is 4 mL
